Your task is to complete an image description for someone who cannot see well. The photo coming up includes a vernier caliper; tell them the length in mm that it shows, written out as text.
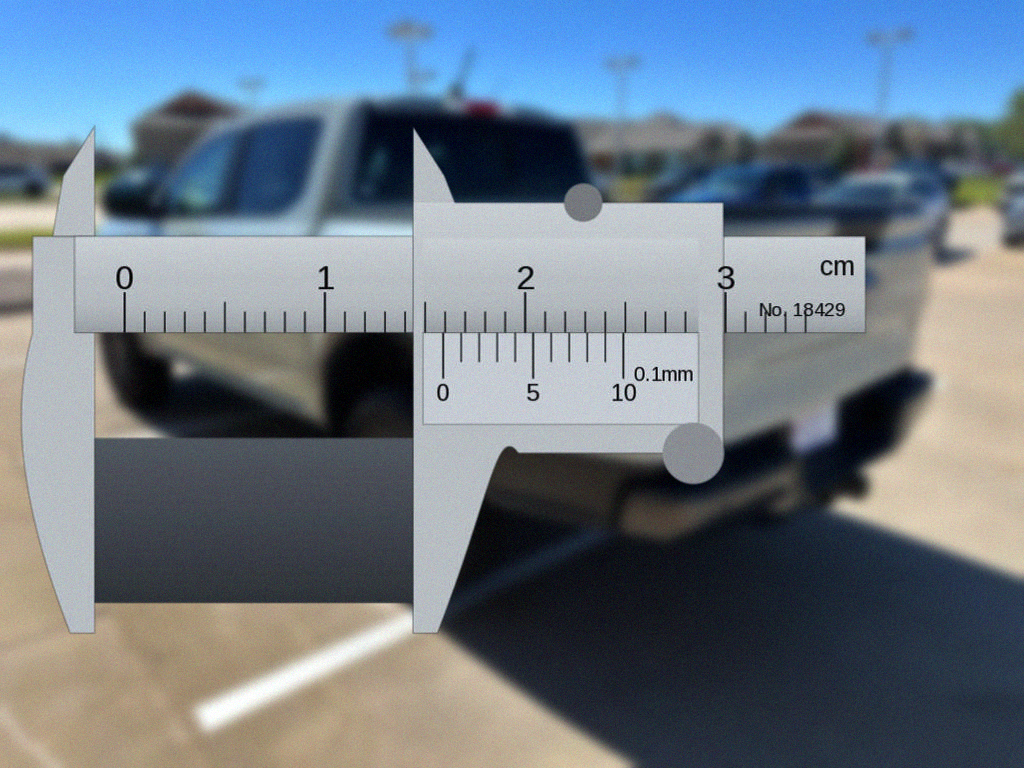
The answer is 15.9 mm
